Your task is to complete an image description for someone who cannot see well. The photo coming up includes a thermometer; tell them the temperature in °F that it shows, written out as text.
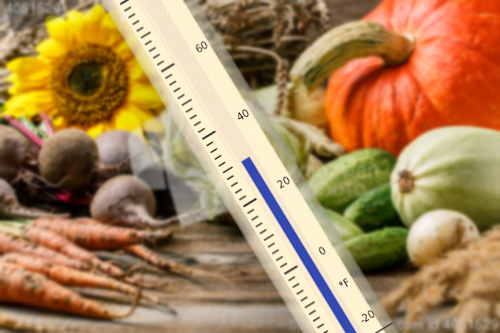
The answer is 30 °F
